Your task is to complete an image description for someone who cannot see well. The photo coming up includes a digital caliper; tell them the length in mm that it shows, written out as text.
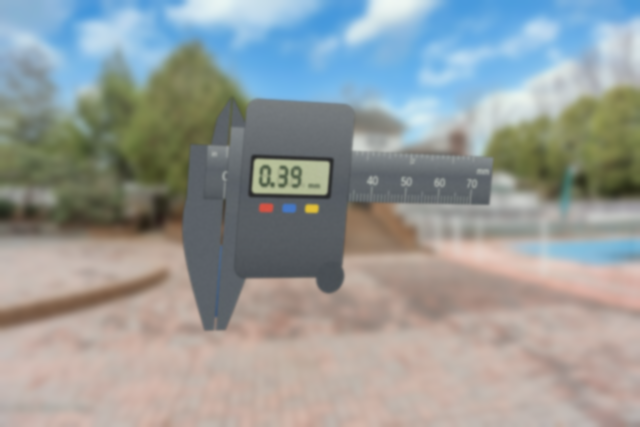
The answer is 0.39 mm
